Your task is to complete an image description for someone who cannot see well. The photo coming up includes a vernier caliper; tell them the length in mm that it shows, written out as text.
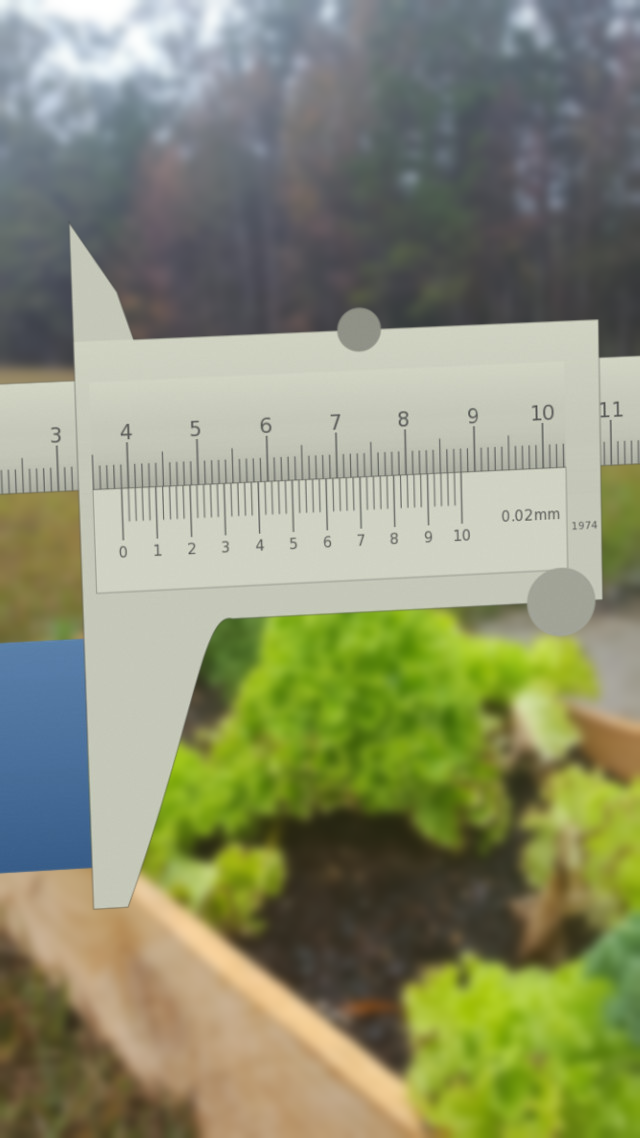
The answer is 39.0 mm
